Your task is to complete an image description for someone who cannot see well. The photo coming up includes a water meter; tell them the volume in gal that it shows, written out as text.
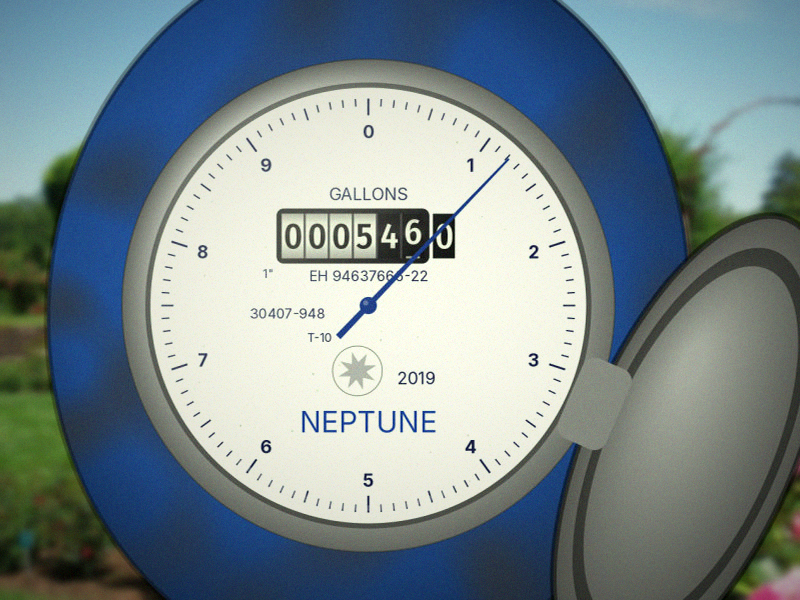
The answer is 5461.2 gal
